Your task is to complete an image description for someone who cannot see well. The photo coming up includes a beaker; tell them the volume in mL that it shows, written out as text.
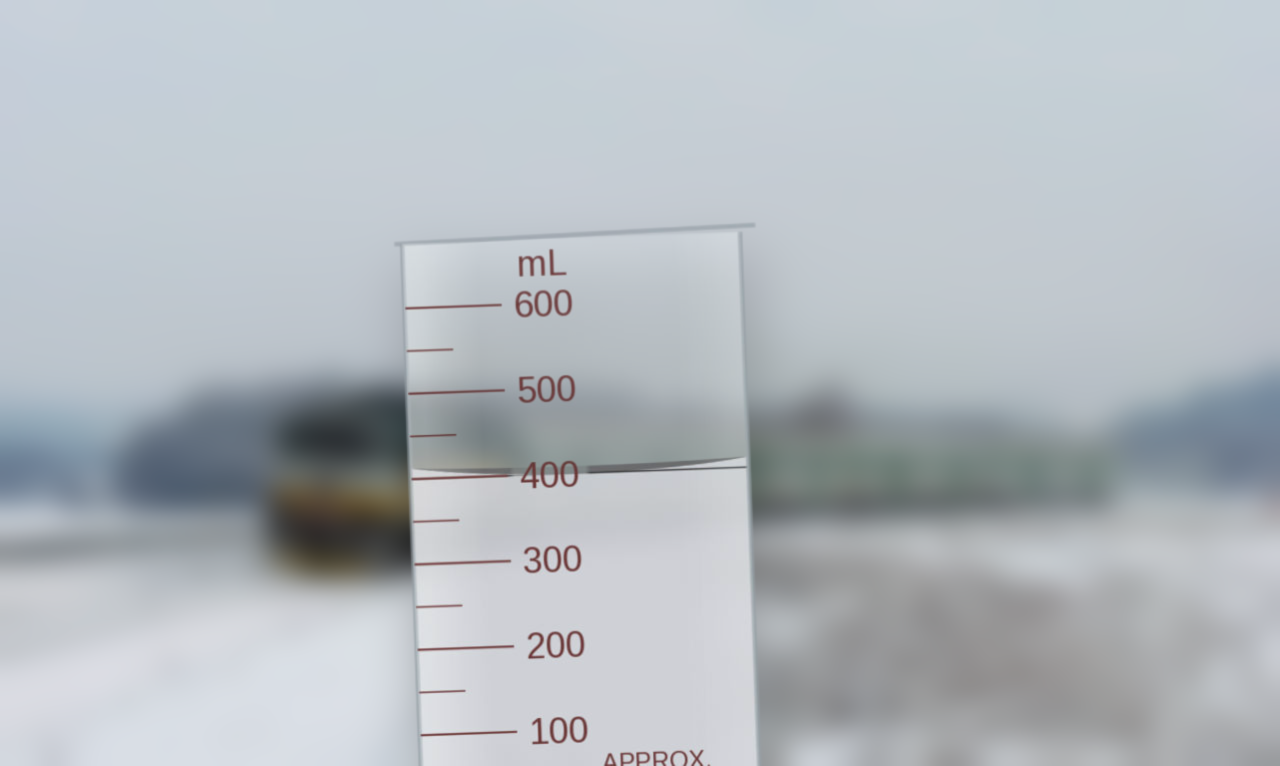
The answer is 400 mL
